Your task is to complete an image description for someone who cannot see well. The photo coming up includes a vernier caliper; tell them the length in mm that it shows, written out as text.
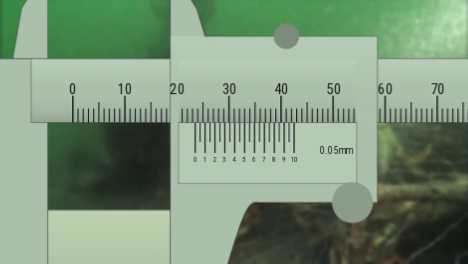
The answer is 23.5 mm
